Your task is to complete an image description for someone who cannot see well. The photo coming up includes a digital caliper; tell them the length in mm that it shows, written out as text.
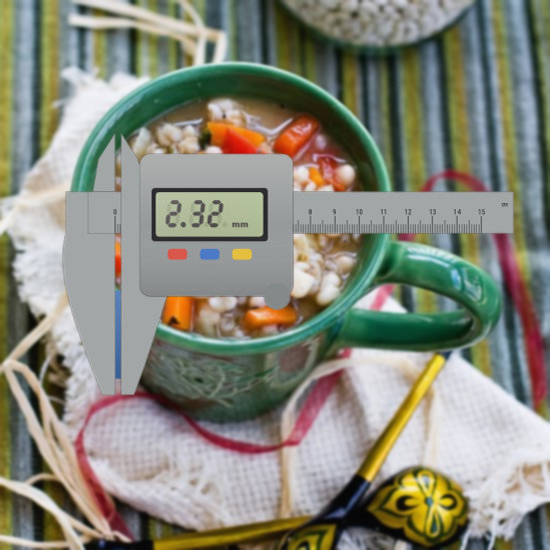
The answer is 2.32 mm
